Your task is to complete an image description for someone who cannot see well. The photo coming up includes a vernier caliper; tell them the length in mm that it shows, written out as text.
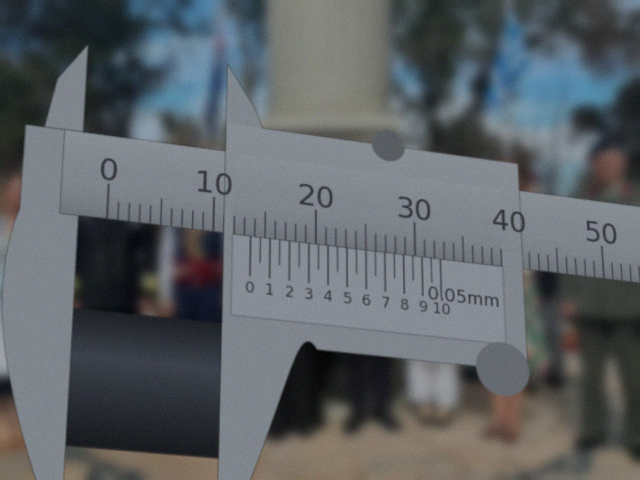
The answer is 13.6 mm
